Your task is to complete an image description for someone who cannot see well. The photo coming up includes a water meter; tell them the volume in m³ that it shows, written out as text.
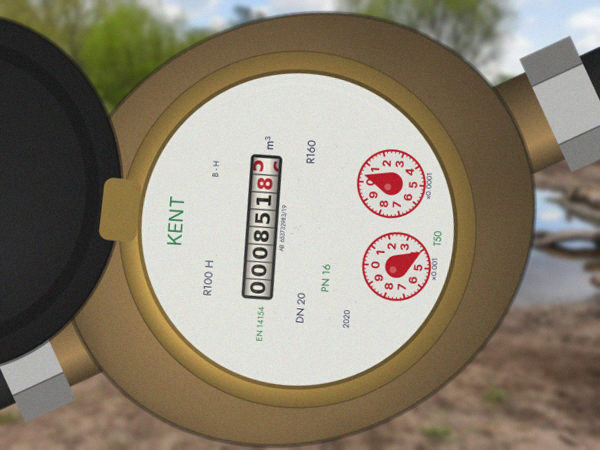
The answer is 851.8540 m³
